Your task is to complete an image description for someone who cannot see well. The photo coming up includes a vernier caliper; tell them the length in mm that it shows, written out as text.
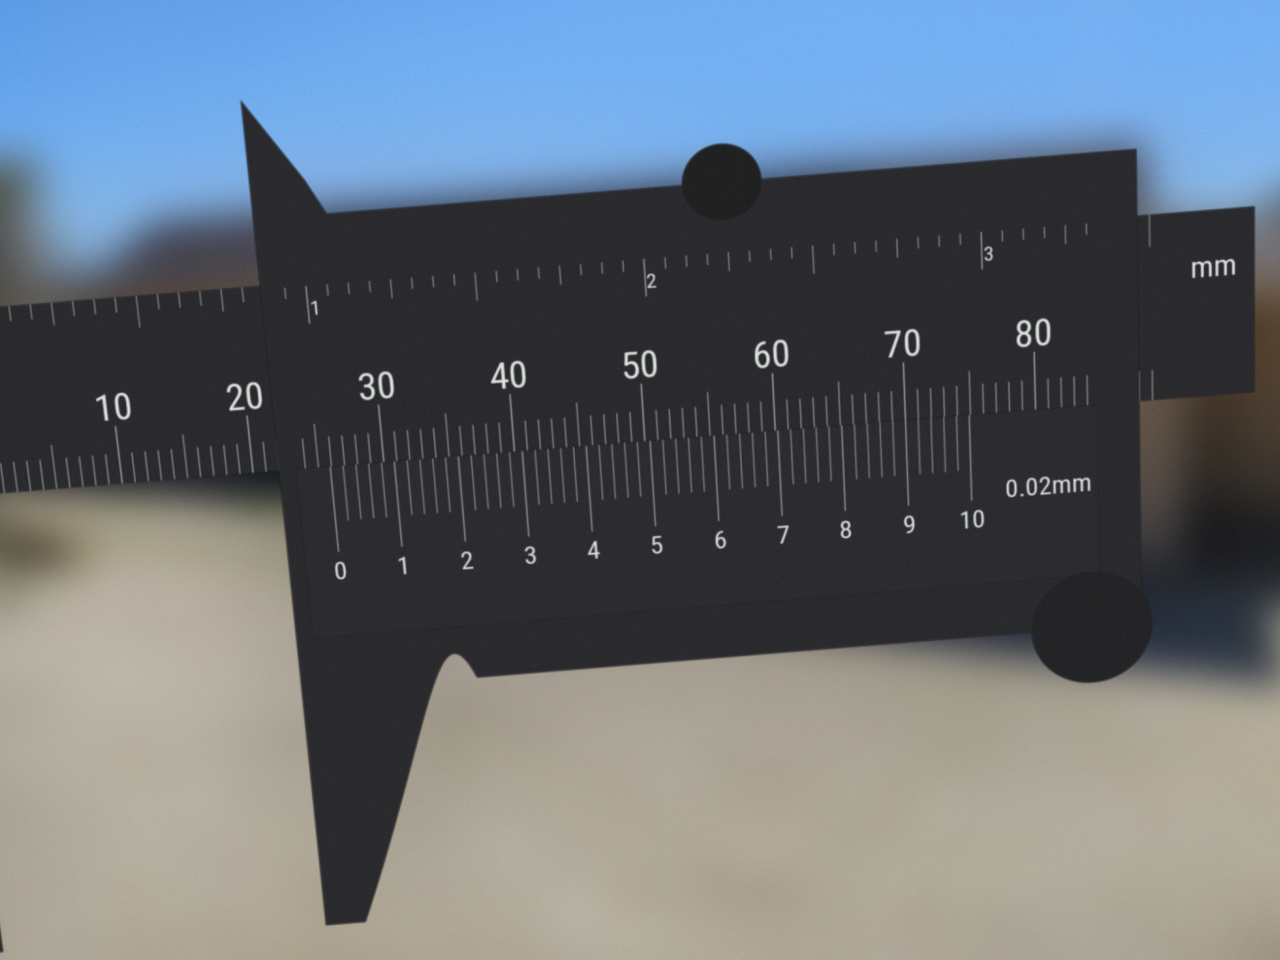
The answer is 25.9 mm
